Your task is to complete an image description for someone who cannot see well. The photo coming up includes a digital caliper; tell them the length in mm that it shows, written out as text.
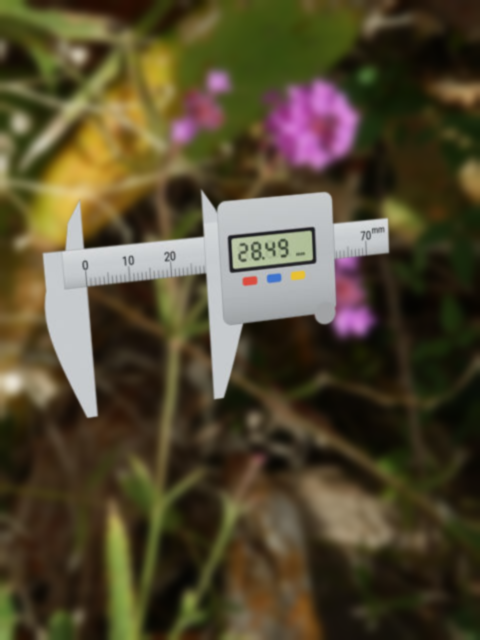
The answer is 28.49 mm
